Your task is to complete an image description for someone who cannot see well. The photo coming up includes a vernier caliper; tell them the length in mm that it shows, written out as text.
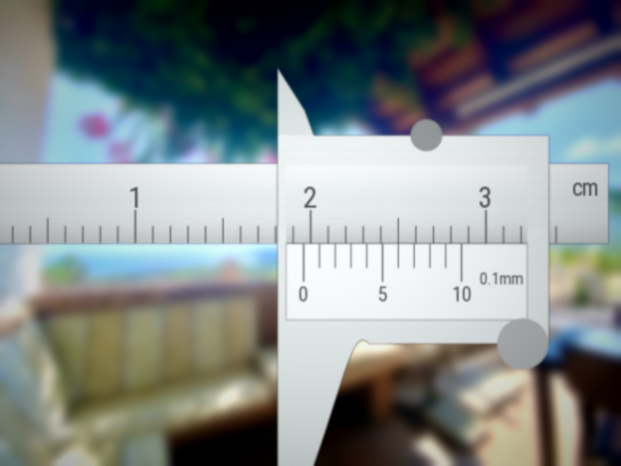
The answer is 19.6 mm
